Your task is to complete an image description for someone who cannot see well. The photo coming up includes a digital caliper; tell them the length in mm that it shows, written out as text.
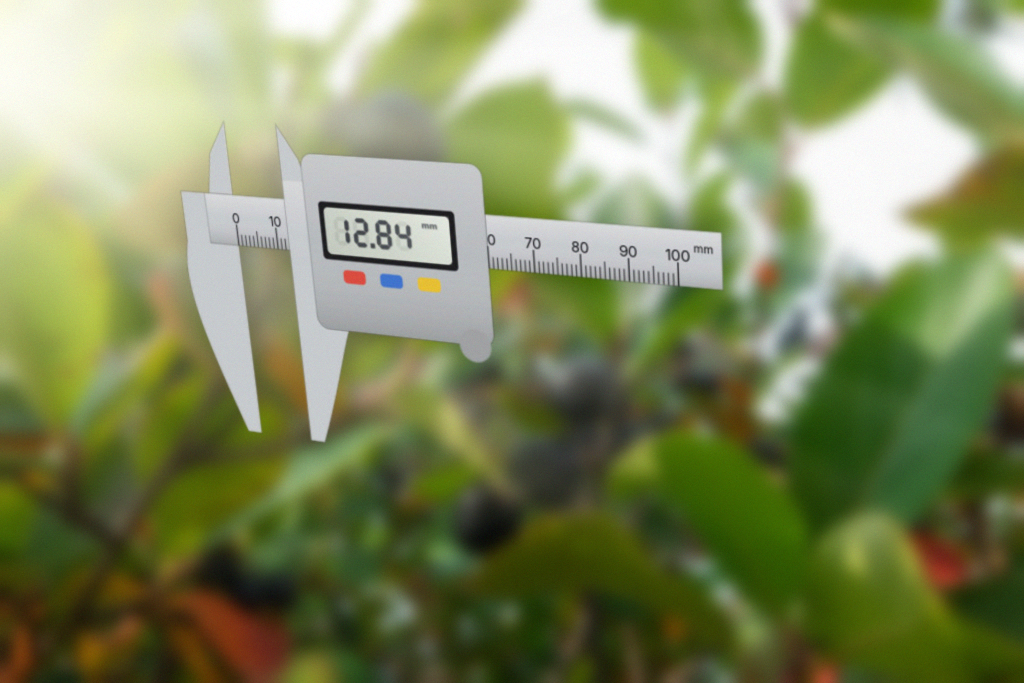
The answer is 12.84 mm
